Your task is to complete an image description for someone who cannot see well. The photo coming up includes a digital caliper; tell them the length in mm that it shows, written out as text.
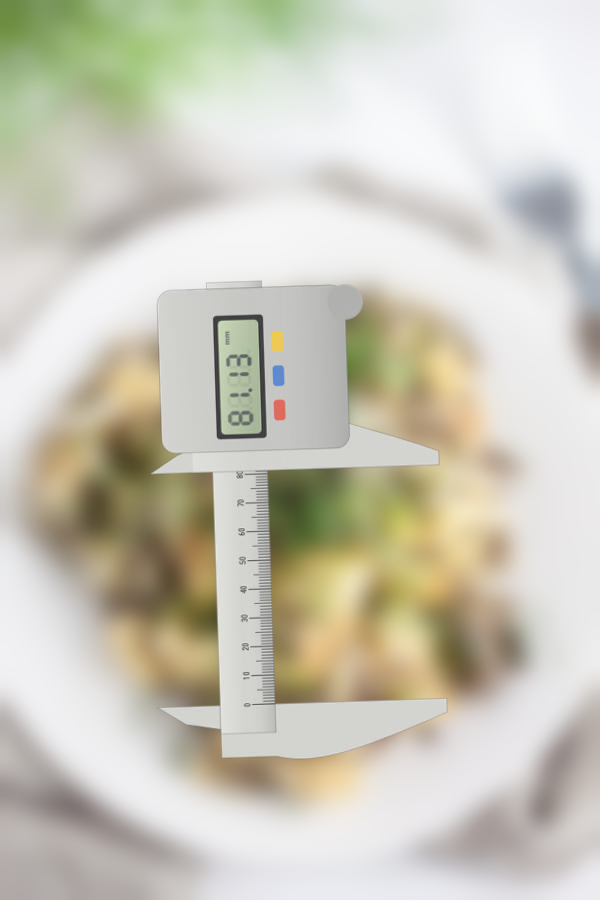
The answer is 81.13 mm
